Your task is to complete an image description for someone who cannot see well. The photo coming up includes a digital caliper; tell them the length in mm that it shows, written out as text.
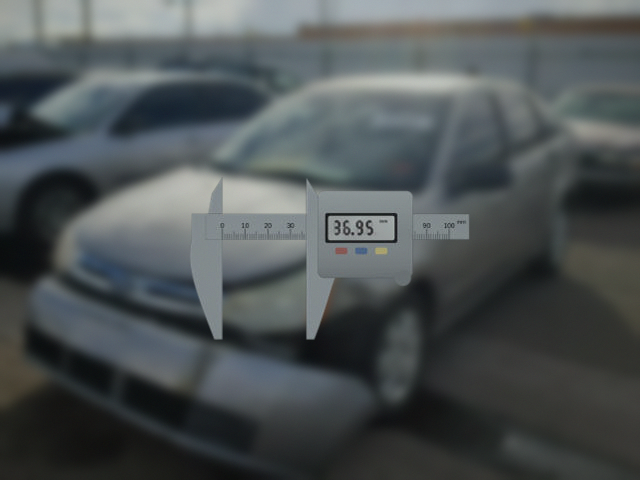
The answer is 36.95 mm
